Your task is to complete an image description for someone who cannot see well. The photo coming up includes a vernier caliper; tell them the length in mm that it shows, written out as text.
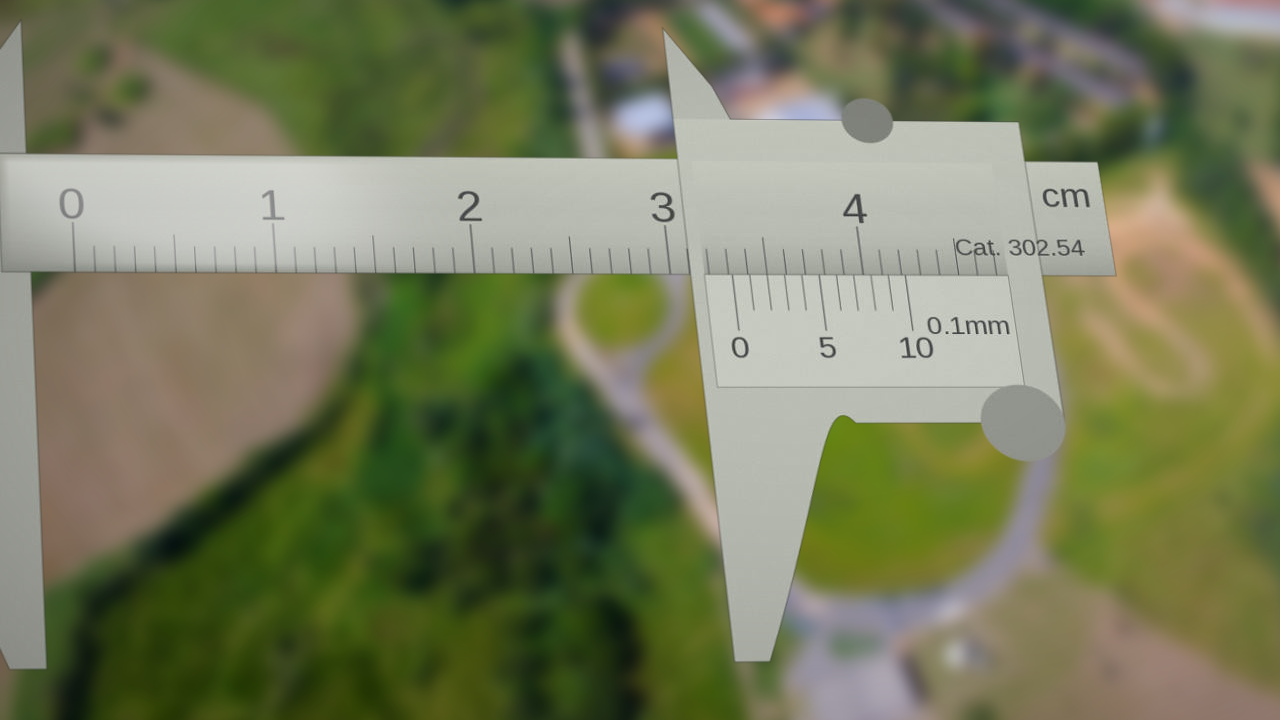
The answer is 33.2 mm
